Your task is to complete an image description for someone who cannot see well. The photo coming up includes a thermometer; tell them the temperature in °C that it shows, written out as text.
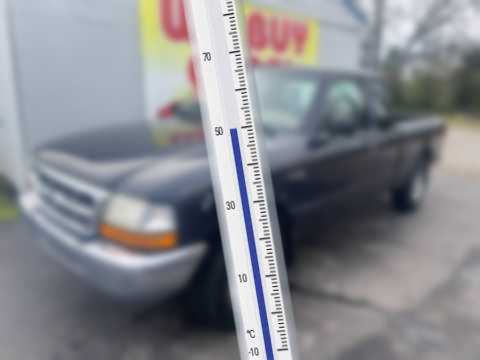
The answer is 50 °C
